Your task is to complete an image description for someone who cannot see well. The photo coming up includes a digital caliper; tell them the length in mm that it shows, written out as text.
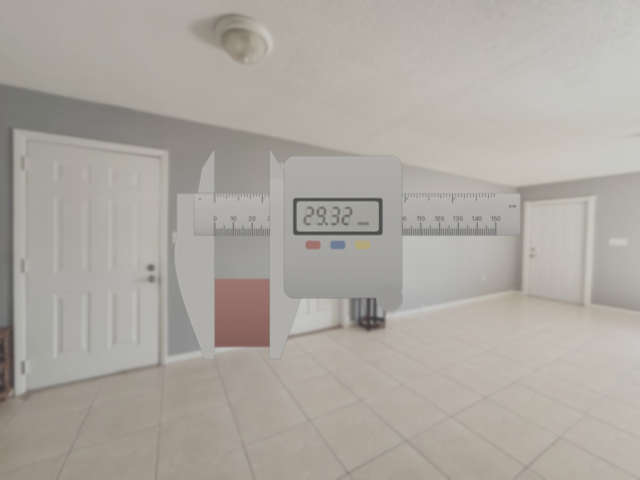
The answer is 29.32 mm
